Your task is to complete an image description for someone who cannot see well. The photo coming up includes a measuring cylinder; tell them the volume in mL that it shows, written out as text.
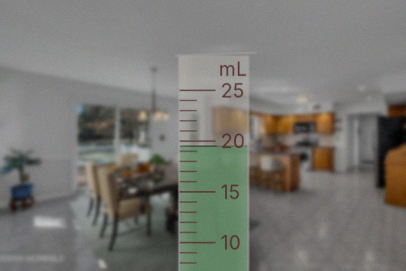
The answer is 19.5 mL
